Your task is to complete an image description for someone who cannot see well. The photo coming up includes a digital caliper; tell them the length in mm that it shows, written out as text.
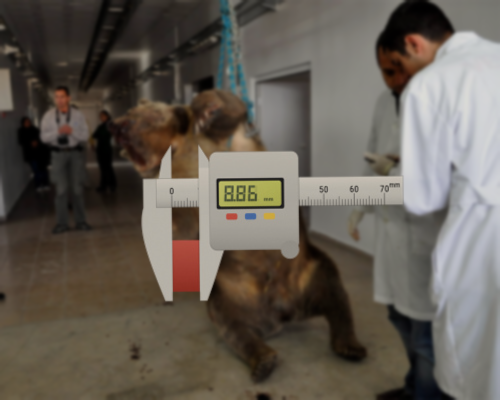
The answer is 8.86 mm
